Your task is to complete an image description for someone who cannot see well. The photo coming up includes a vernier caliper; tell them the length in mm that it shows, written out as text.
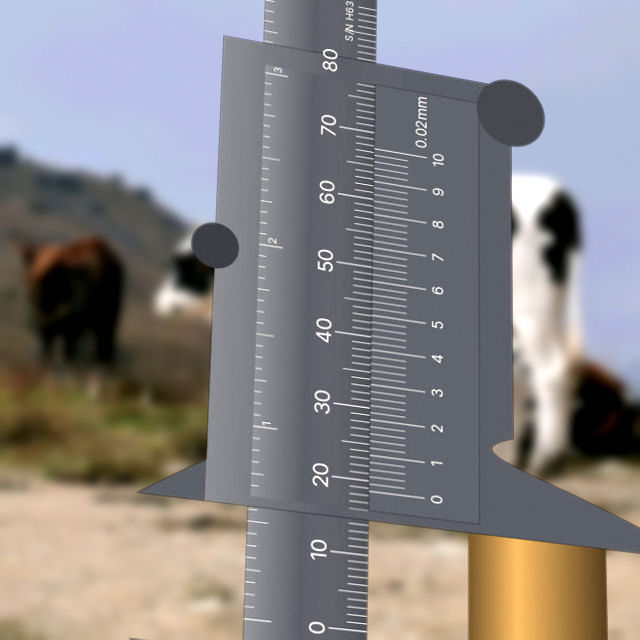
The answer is 18.6 mm
